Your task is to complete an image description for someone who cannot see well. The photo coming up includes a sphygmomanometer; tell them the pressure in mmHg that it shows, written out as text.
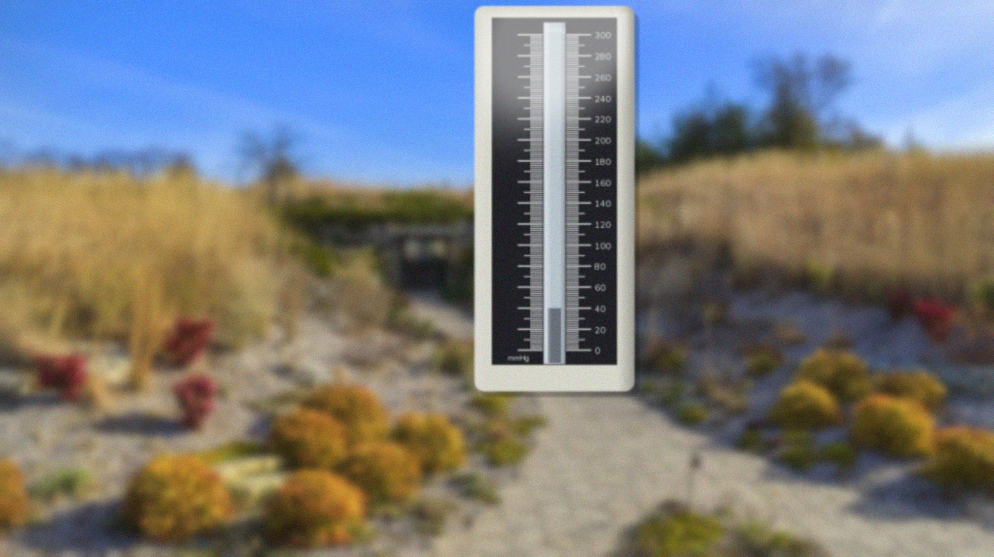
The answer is 40 mmHg
